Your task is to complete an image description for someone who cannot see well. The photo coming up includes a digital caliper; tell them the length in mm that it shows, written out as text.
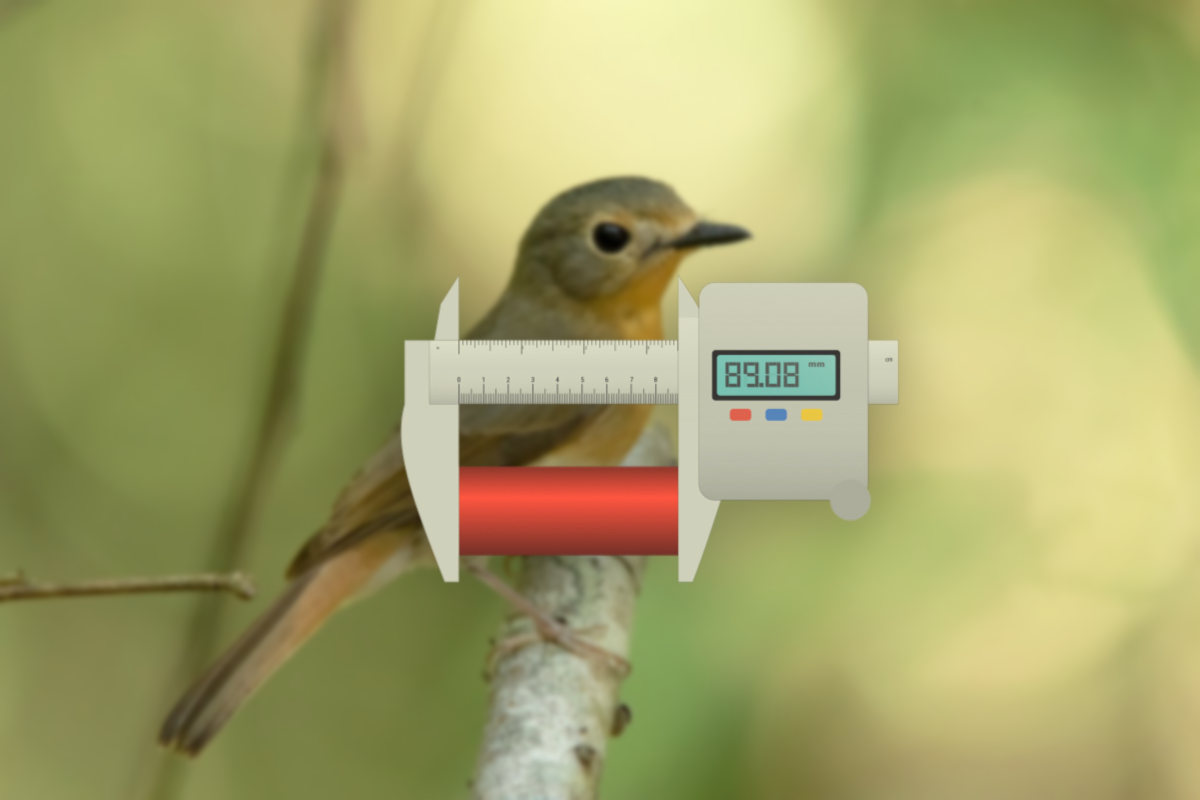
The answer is 89.08 mm
